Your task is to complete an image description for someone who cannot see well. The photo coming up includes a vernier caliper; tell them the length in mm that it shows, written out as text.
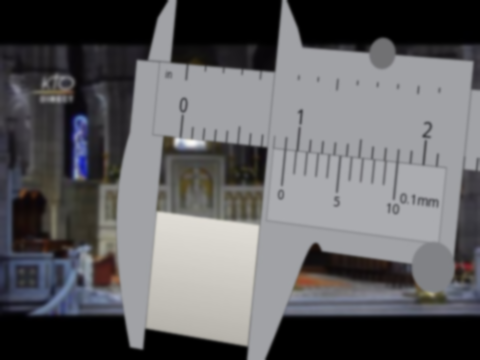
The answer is 9.0 mm
